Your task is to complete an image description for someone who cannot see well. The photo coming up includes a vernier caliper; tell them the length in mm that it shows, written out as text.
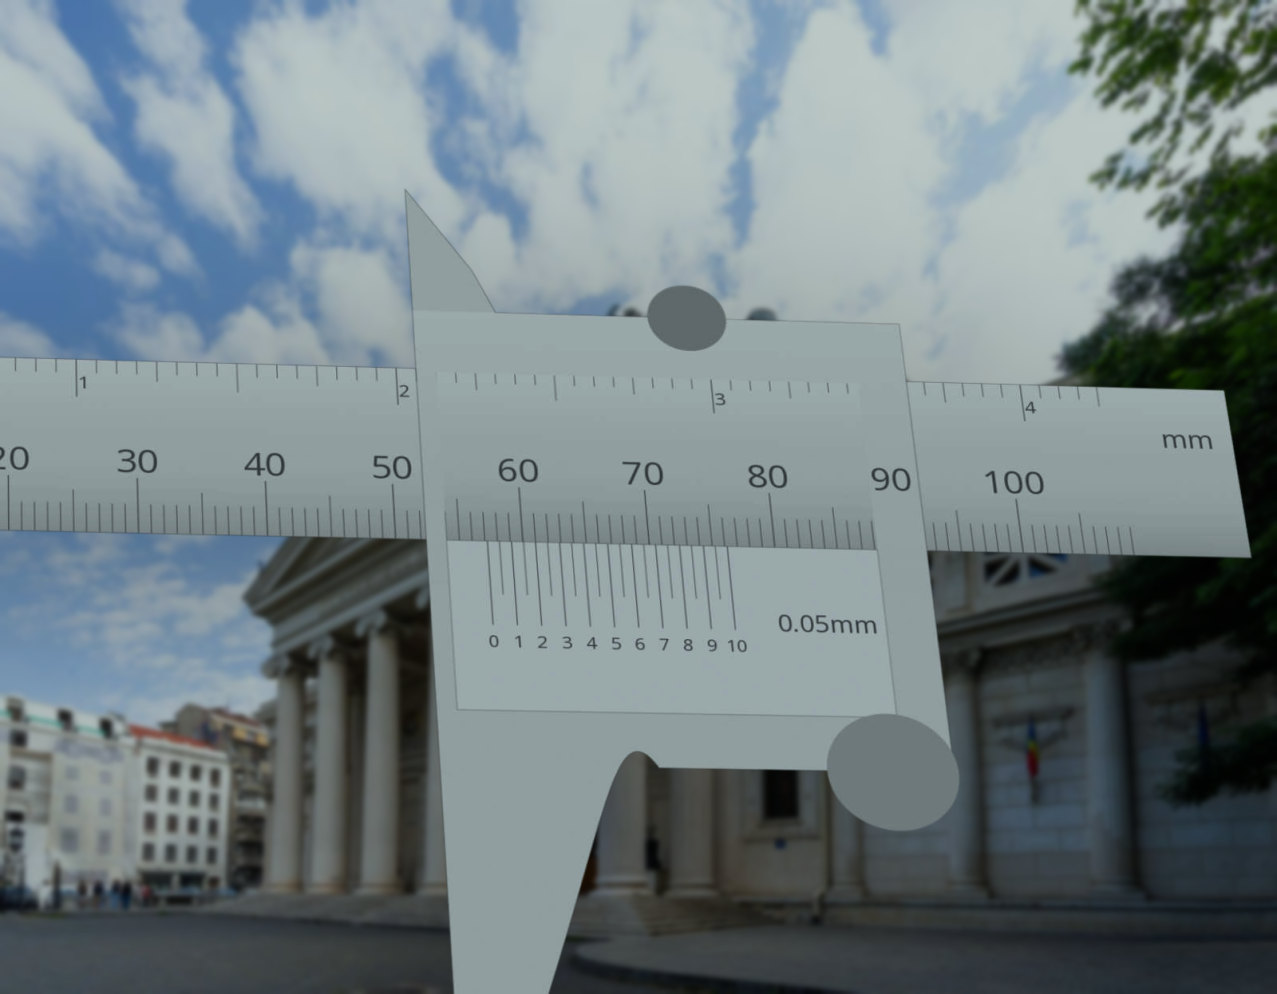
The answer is 57.2 mm
